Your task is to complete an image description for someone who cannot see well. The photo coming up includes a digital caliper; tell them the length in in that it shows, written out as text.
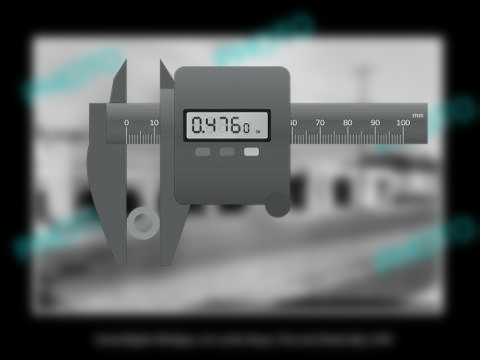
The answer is 0.4760 in
